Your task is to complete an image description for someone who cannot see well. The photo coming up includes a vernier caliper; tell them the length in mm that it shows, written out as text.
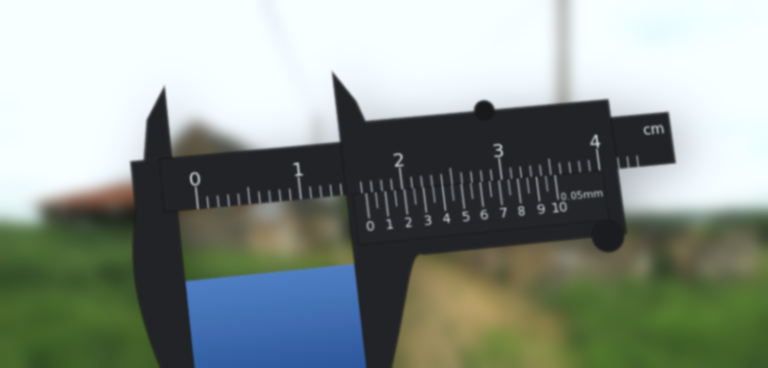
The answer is 16.4 mm
